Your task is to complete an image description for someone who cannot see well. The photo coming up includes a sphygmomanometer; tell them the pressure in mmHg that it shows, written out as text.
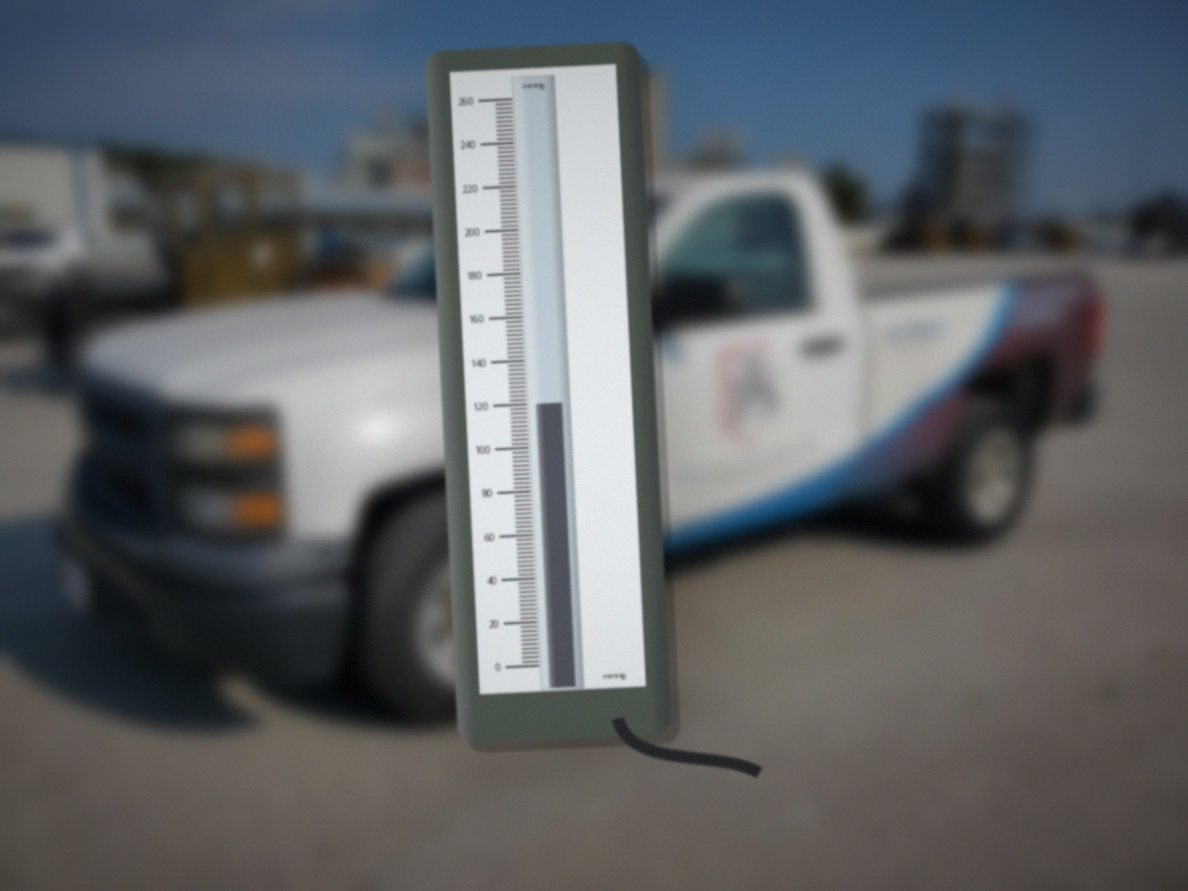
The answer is 120 mmHg
